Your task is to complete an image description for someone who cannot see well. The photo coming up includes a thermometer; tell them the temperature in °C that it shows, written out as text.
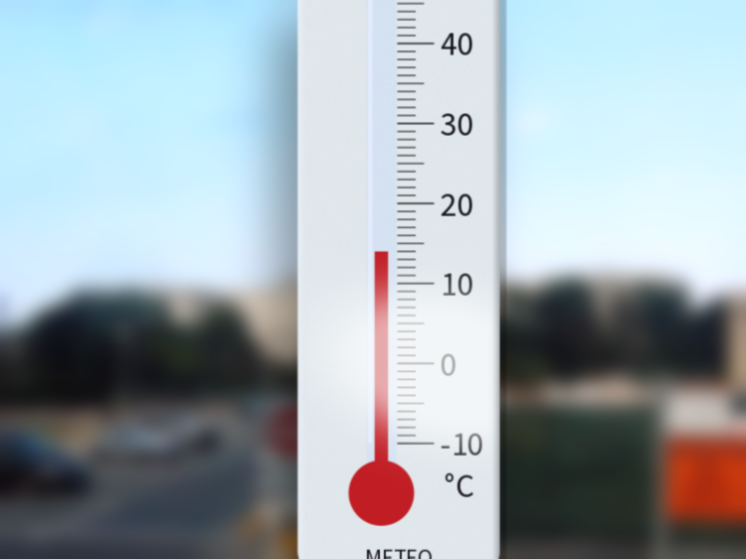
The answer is 14 °C
